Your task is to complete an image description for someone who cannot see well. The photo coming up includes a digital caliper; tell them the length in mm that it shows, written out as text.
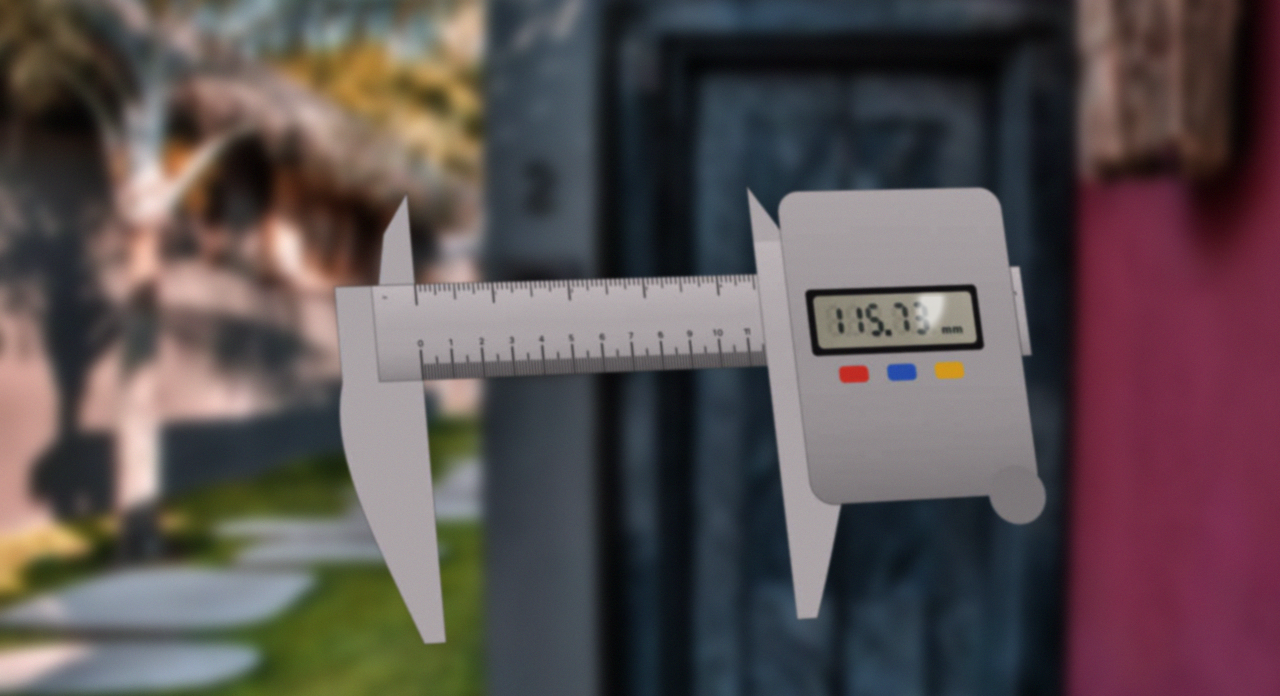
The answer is 115.73 mm
